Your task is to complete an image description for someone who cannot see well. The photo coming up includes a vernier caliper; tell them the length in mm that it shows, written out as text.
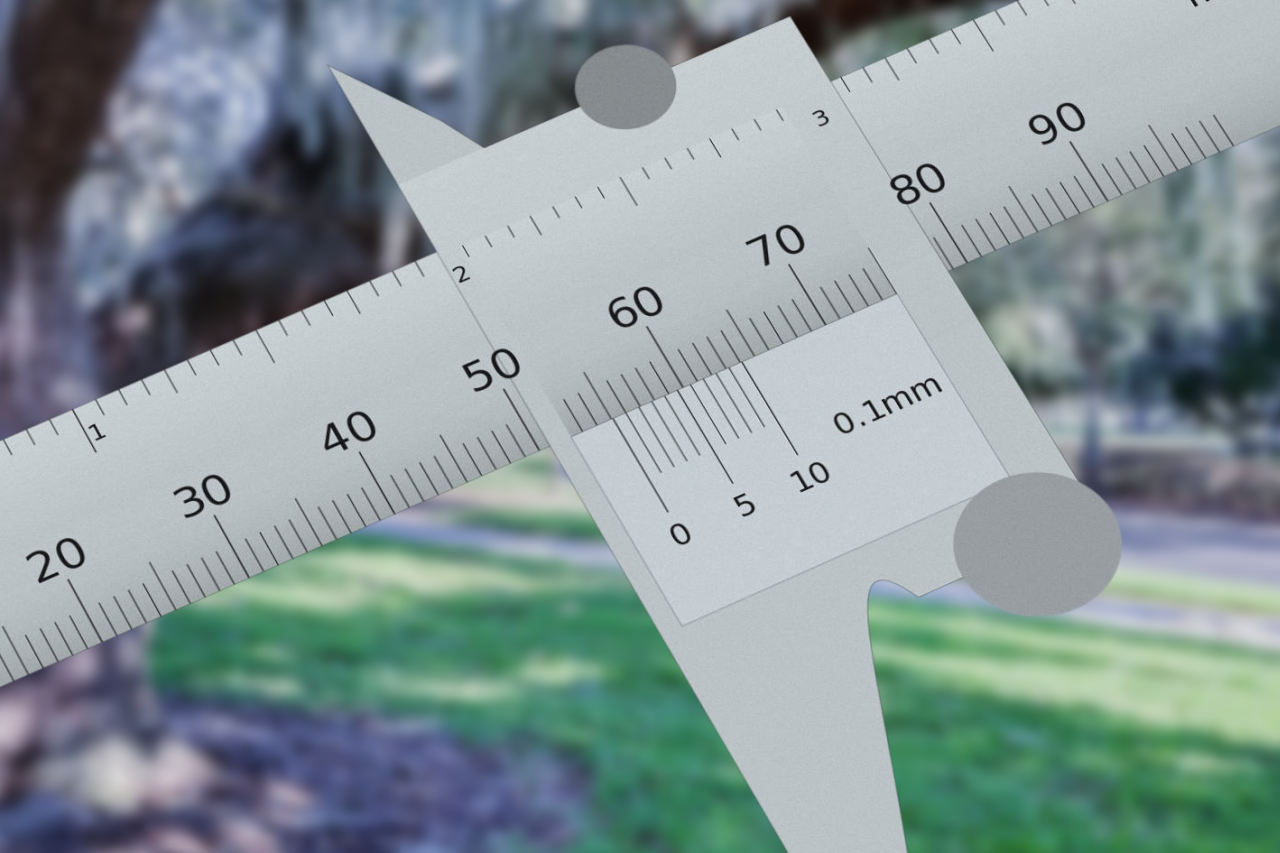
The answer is 55.1 mm
